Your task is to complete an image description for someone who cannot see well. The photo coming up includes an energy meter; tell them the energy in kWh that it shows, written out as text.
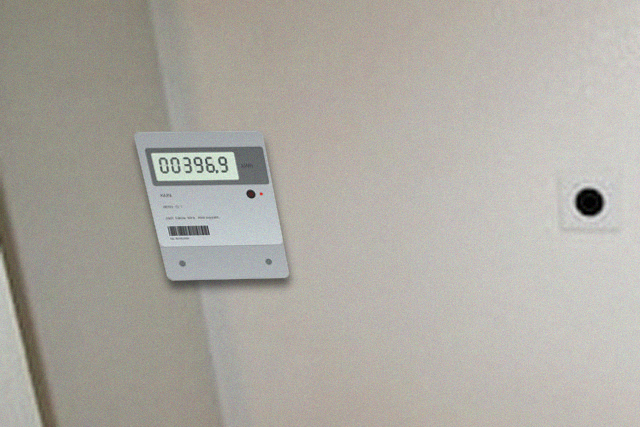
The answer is 396.9 kWh
